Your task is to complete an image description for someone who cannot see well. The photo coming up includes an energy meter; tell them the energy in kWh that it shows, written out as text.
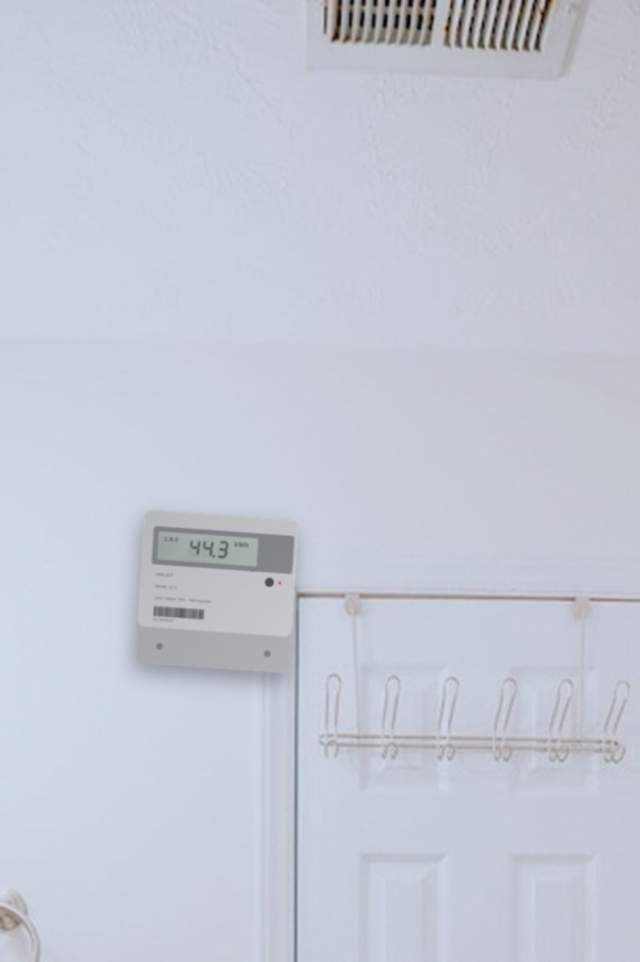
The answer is 44.3 kWh
